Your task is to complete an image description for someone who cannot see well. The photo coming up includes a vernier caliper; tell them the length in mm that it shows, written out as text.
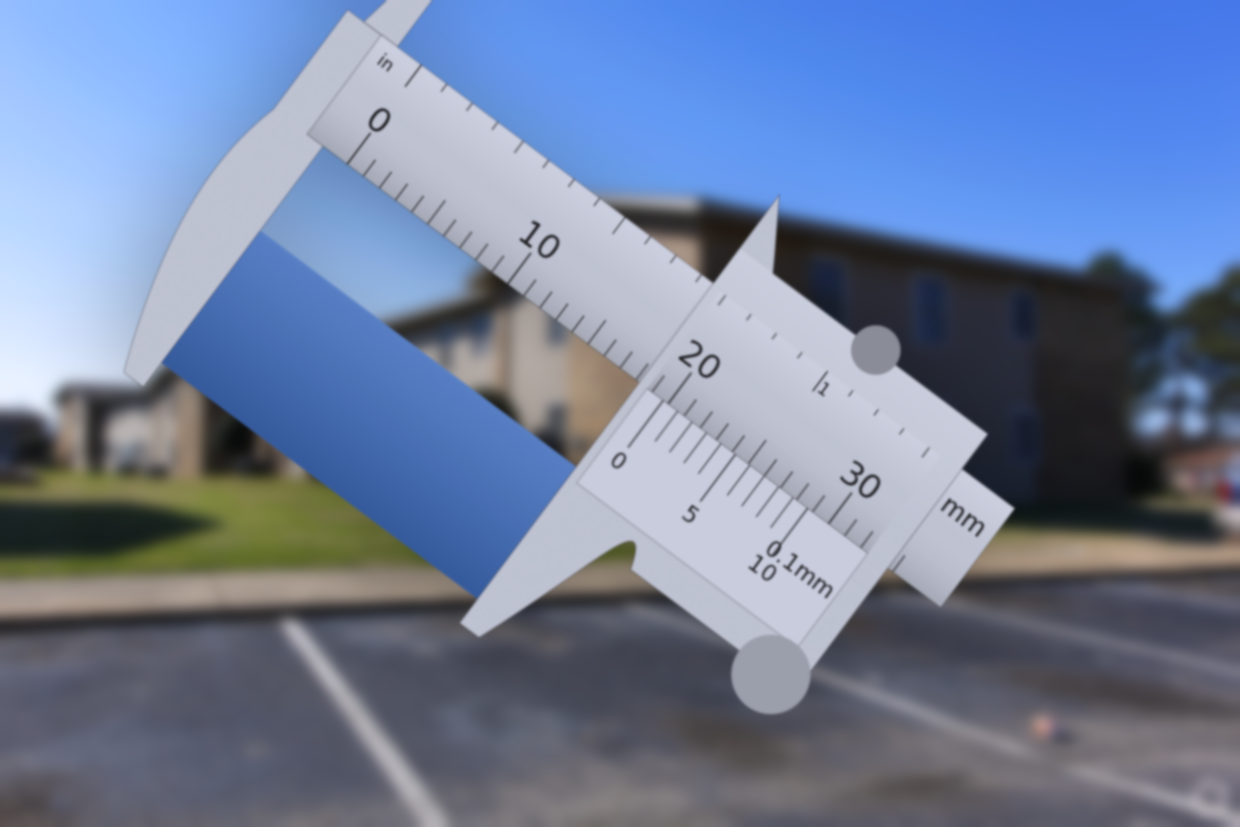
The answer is 19.7 mm
